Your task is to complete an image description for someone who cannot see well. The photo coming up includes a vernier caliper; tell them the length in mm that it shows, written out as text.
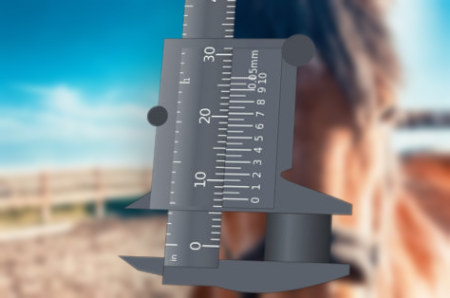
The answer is 7.2 mm
